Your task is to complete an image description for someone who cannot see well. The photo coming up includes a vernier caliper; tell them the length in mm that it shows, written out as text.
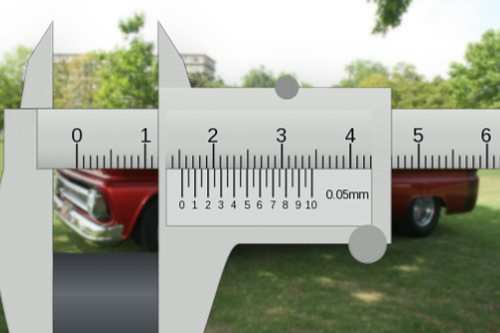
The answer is 15.4 mm
